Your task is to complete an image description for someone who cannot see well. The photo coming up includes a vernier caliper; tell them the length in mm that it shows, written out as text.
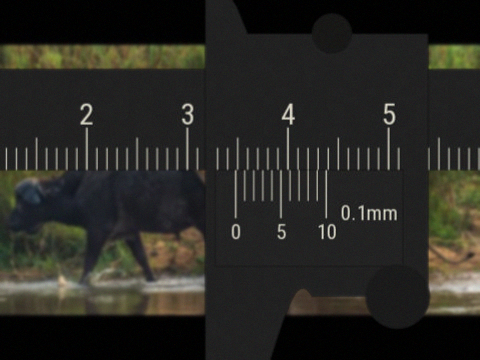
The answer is 34.8 mm
